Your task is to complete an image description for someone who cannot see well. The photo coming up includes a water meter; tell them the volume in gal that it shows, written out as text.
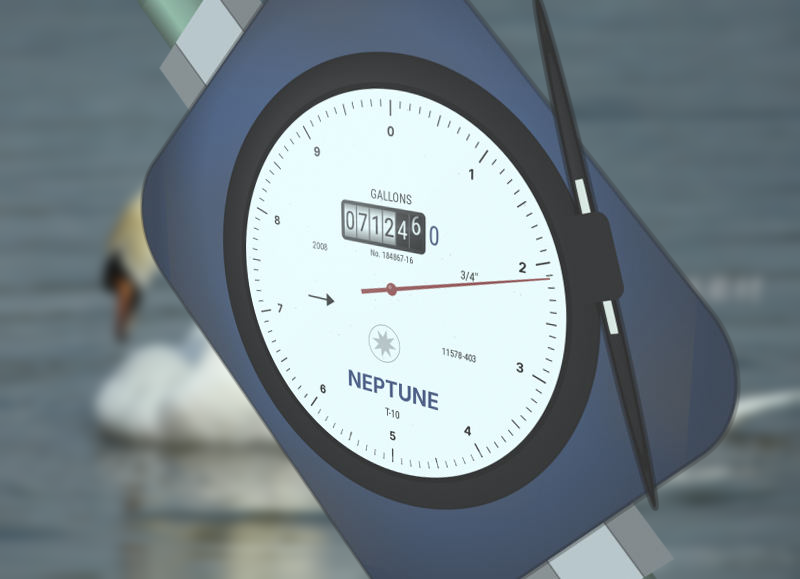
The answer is 712462.1 gal
